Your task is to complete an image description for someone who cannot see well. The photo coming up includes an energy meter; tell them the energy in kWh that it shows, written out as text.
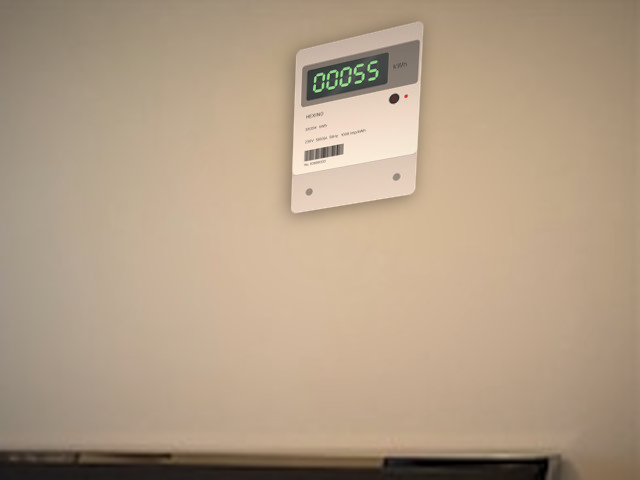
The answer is 55 kWh
